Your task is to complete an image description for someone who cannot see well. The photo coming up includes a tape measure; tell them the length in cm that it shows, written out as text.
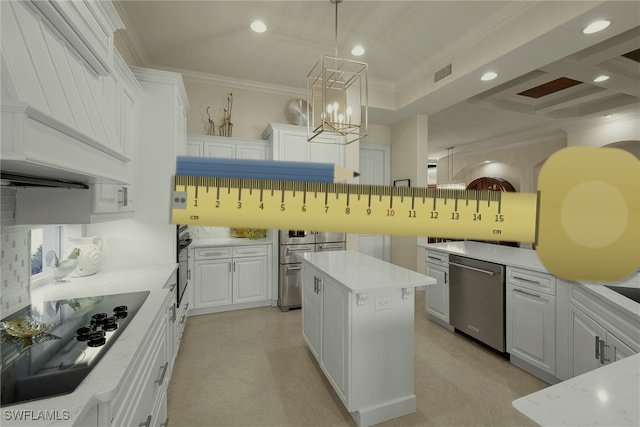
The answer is 8.5 cm
